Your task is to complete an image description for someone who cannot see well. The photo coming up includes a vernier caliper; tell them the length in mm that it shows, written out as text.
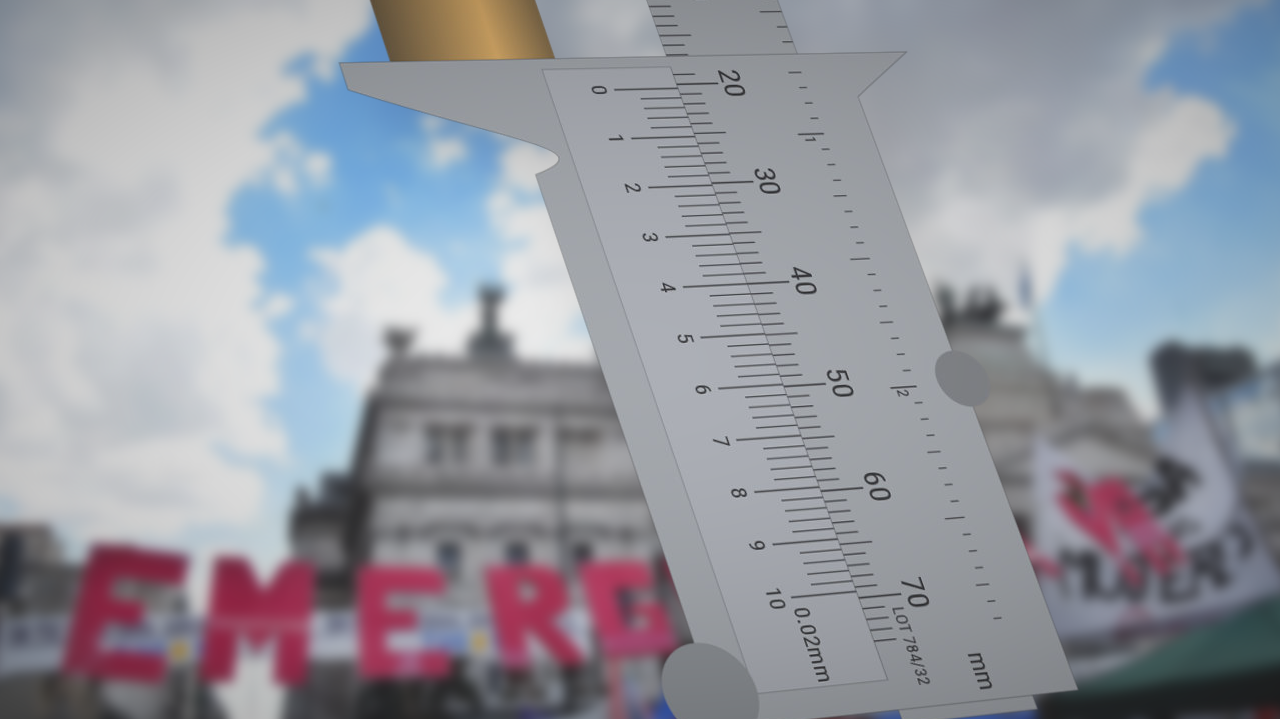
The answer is 20.4 mm
